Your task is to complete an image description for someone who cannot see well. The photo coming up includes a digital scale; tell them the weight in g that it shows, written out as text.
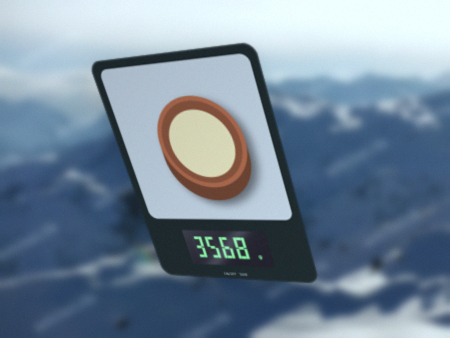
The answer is 3568 g
